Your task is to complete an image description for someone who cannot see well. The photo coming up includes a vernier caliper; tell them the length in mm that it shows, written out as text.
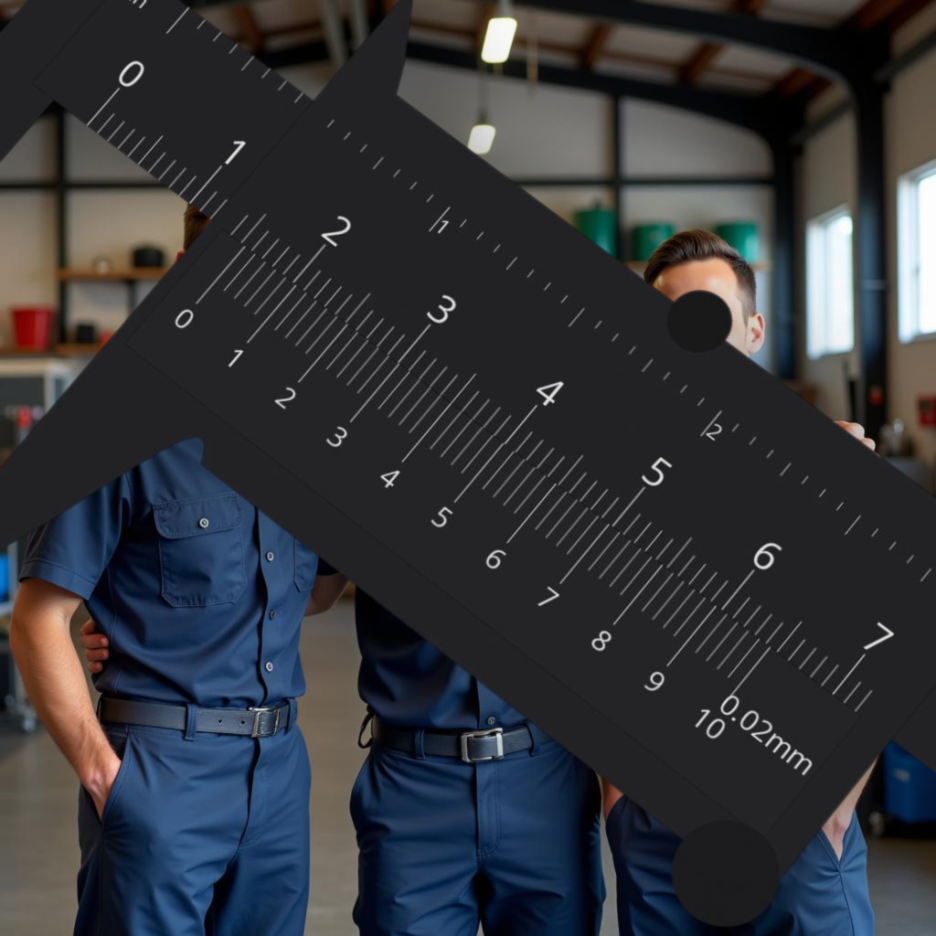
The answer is 15.4 mm
